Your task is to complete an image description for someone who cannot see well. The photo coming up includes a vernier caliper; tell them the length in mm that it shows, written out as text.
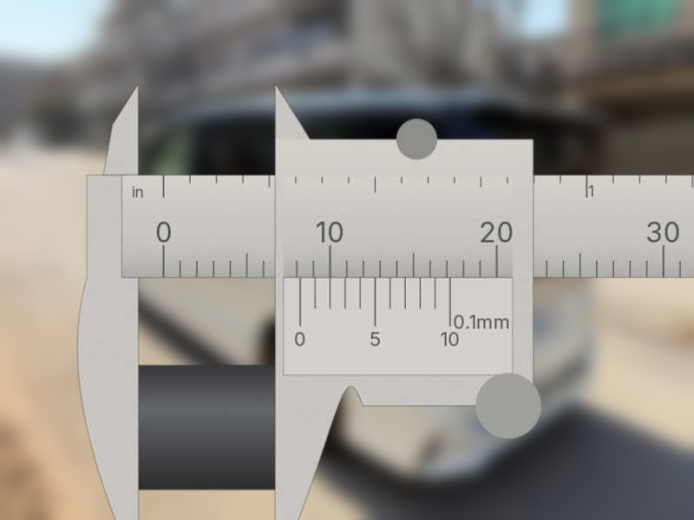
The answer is 8.2 mm
